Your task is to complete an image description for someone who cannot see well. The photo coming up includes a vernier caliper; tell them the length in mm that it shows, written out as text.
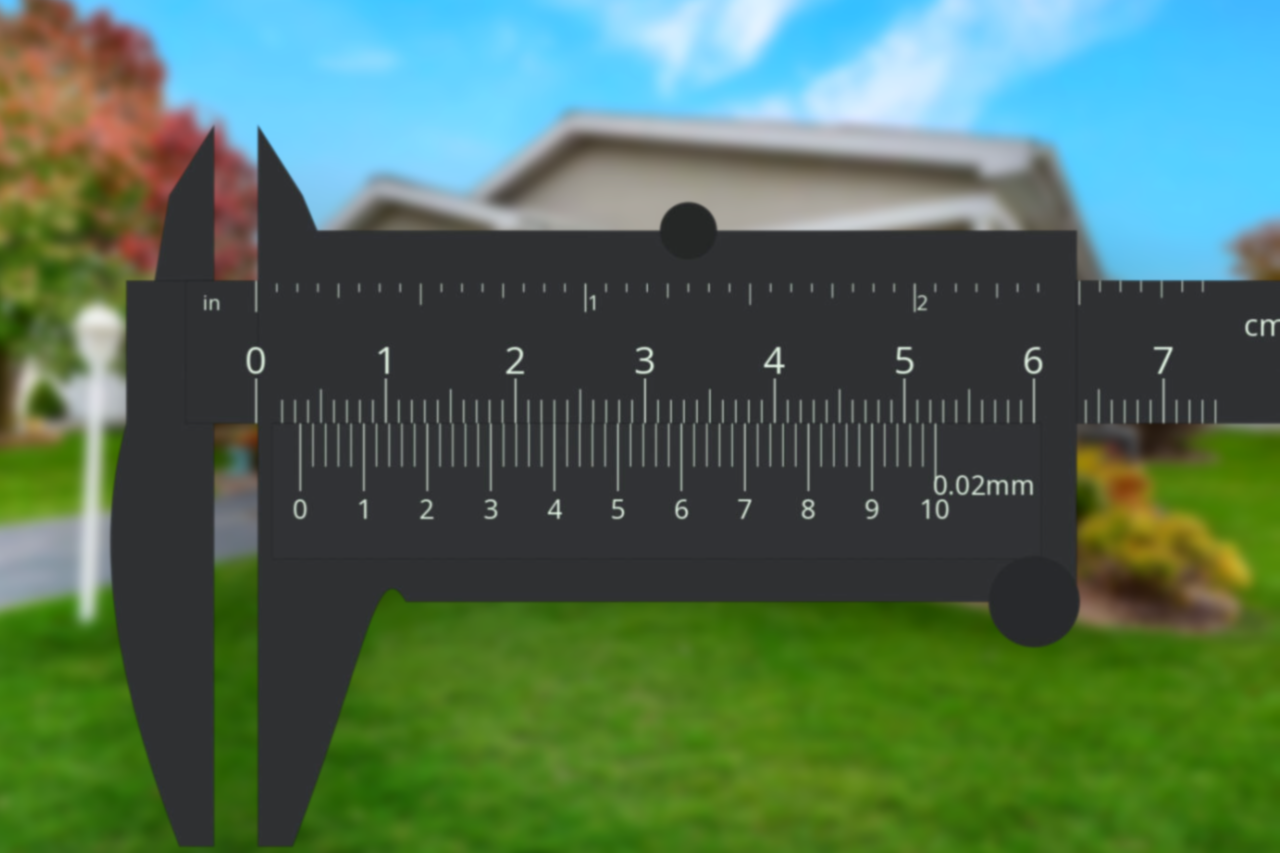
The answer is 3.4 mm
